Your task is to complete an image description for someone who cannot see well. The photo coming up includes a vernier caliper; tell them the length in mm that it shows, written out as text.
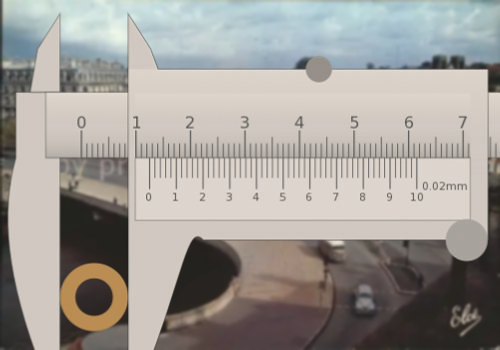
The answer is 12.5 mm
